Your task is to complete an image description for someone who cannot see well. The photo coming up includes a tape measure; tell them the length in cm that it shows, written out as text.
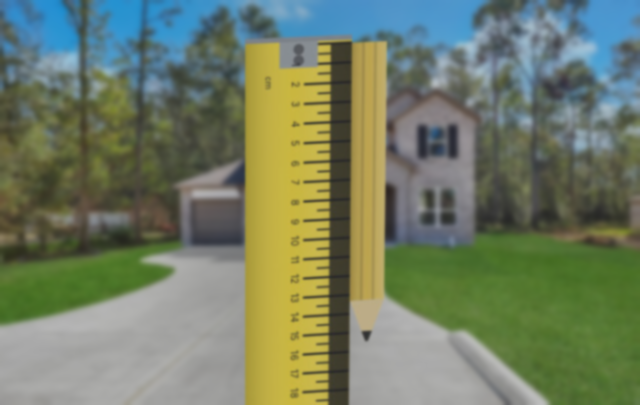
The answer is 15.5 cm
